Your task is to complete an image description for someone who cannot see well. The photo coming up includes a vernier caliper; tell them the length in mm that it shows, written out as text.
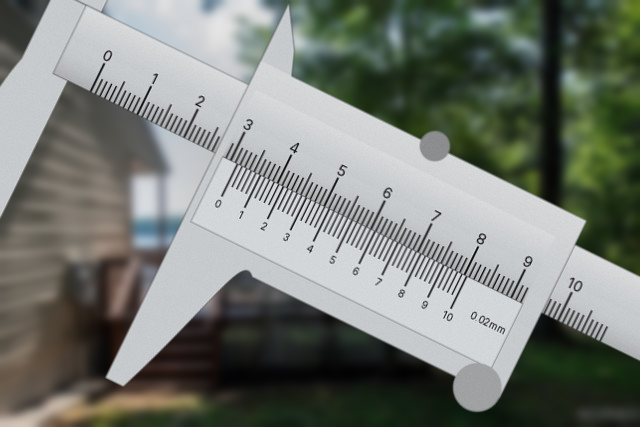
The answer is 31.5 mm
